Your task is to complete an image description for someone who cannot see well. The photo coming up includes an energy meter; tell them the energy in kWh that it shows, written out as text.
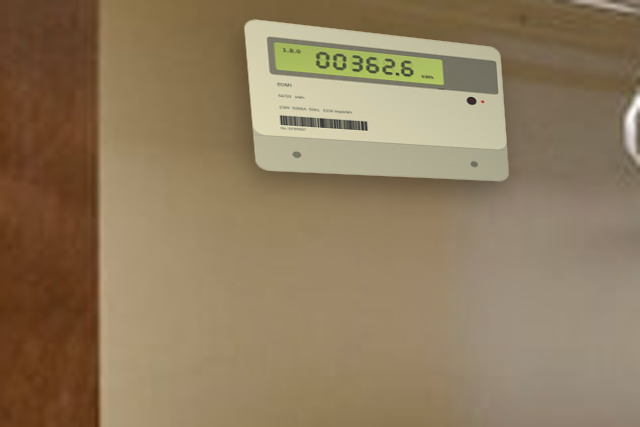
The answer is 362.6 kWh
